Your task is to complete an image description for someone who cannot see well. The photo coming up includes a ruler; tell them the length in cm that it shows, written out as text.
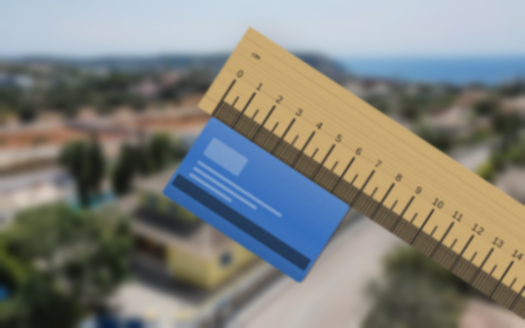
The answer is 7 cm
